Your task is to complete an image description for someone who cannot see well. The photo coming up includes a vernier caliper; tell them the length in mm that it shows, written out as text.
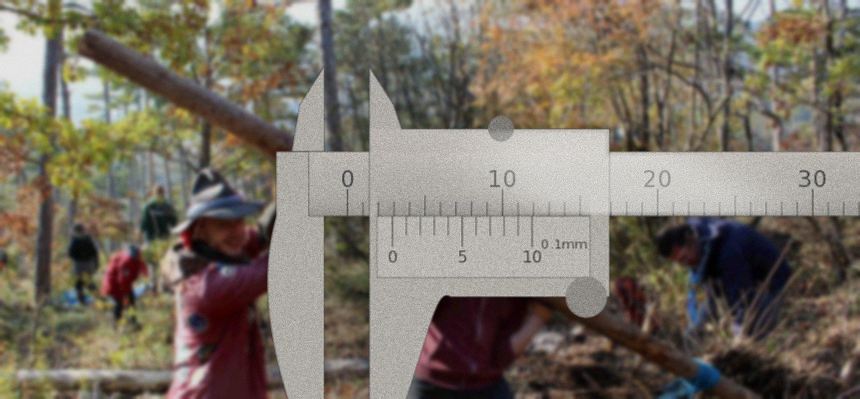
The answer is 2.9 mm
